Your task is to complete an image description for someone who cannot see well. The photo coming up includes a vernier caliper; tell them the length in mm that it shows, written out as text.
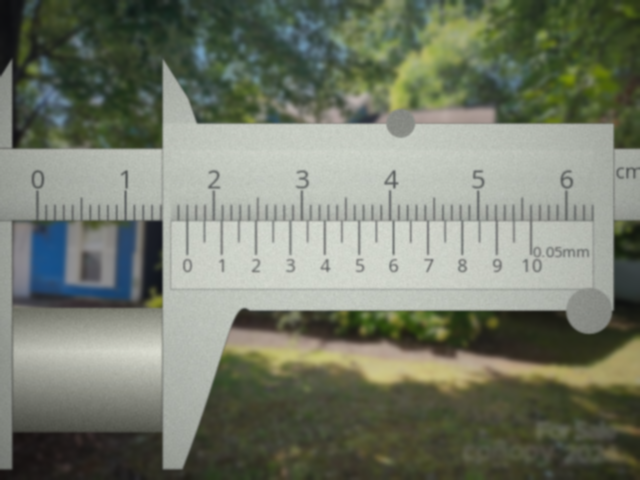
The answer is 17.0 mm
